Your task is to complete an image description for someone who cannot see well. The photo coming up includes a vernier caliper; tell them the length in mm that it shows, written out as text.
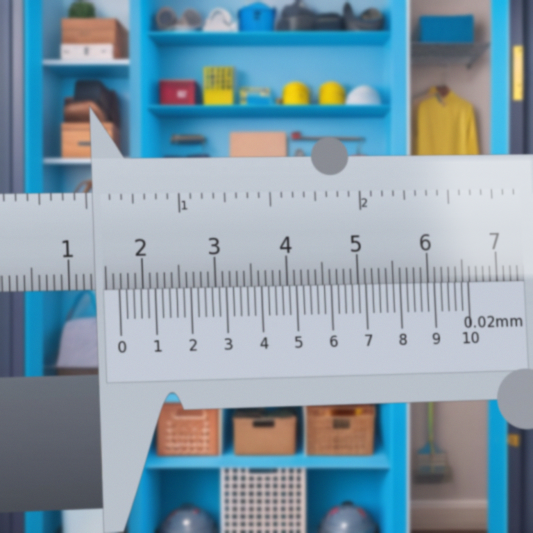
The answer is 16.8 mm
